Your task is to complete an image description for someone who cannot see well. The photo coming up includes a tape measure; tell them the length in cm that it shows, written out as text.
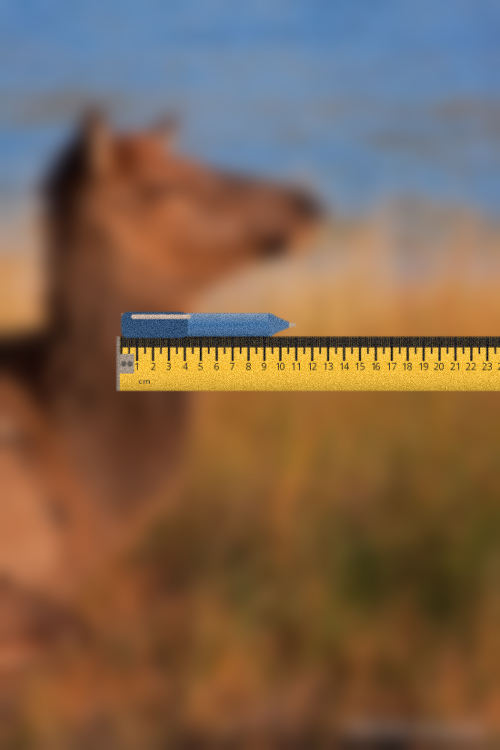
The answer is 11 cm
